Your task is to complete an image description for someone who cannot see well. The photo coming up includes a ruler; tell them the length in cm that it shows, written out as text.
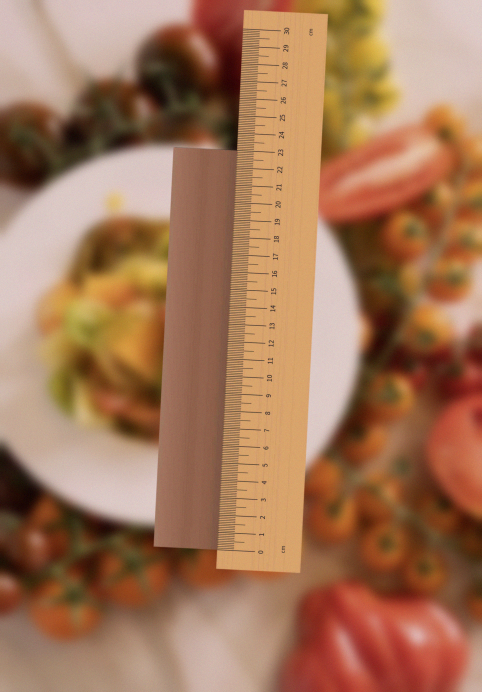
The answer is 23 cm
